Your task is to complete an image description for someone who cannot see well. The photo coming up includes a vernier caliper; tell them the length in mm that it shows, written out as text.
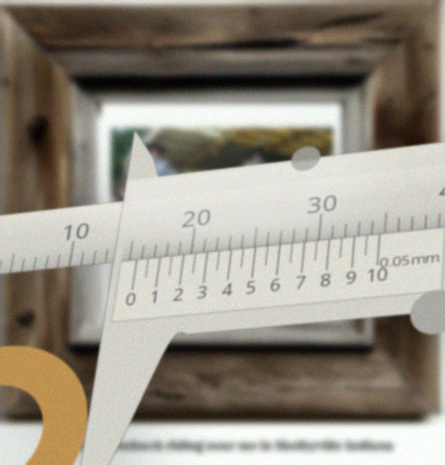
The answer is 15.6 mm
